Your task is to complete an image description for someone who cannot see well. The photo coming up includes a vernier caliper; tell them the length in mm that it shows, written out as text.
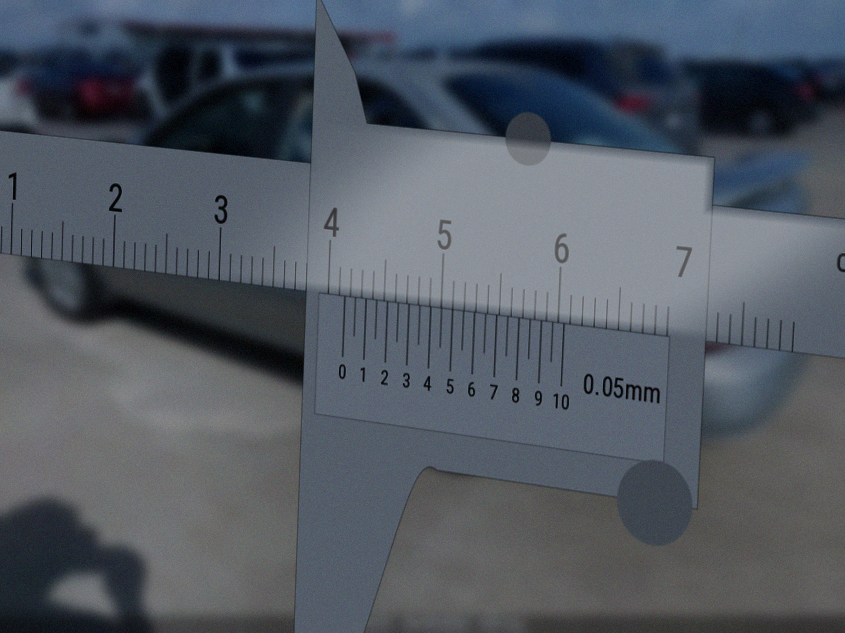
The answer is 41.5 mm
